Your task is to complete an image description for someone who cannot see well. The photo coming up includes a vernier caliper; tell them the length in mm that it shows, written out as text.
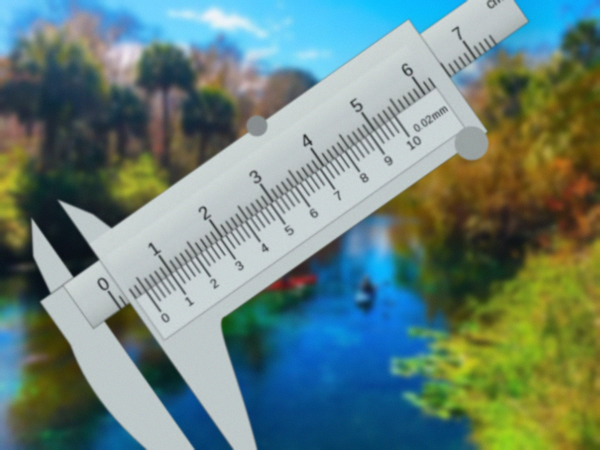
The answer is 5.0 mm
